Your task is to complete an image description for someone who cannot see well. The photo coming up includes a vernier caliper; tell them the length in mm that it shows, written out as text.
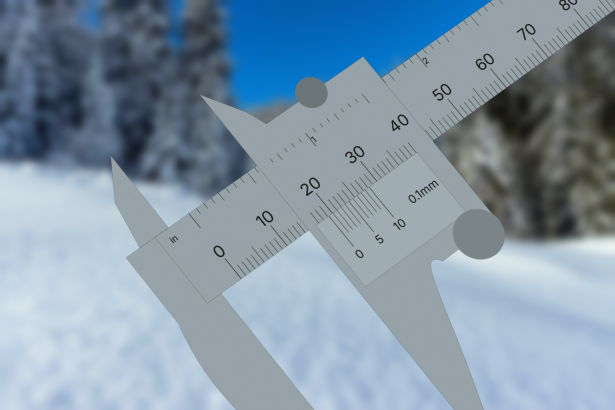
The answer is 19.2 mm
